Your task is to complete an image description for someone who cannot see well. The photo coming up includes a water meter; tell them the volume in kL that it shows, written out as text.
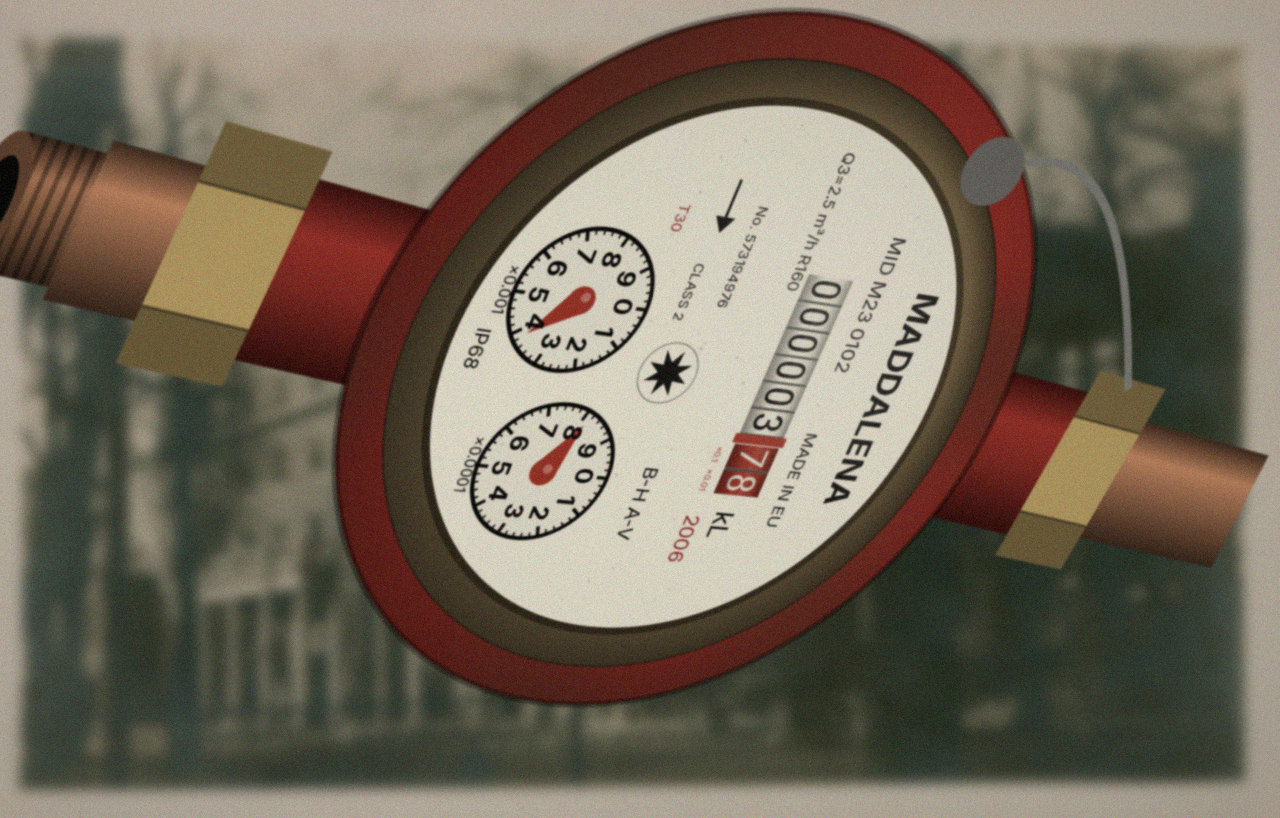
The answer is 3.7838 kL
